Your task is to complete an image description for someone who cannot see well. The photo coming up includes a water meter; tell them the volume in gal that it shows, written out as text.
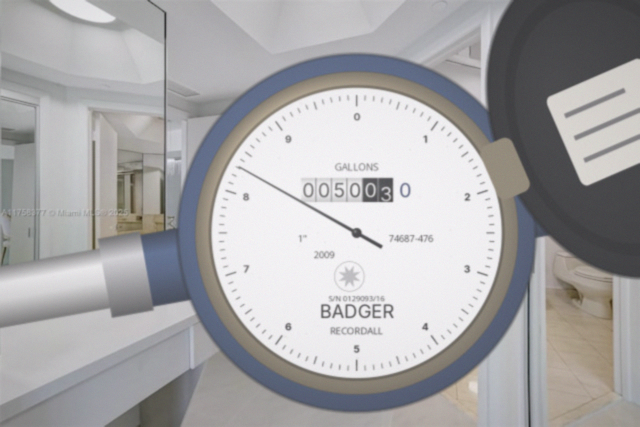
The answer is 50028.3 gal
